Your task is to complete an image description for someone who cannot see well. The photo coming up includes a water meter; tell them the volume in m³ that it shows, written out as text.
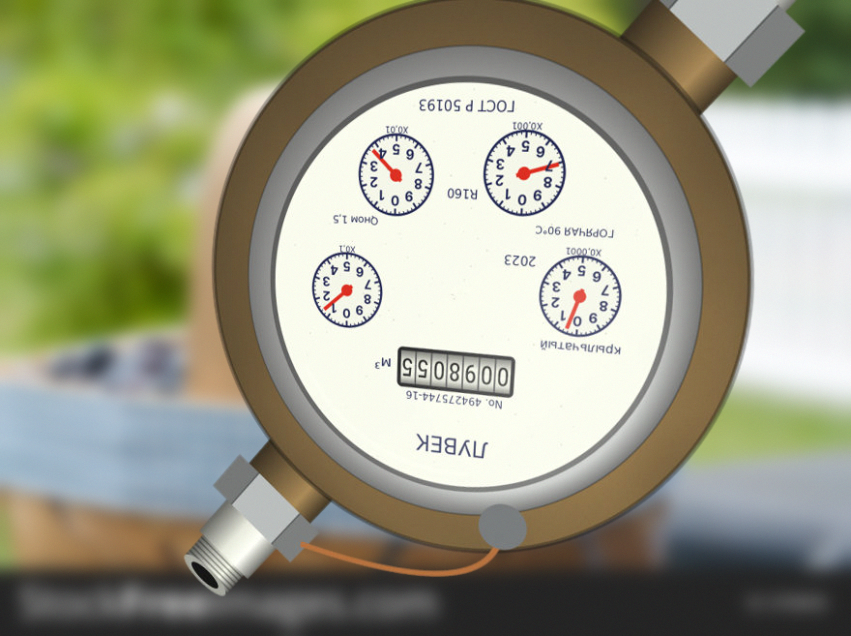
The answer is 98055.1370 m³
